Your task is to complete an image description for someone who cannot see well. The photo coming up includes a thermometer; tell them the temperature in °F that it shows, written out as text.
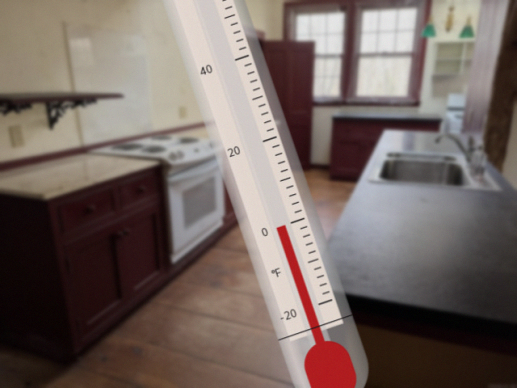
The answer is 0 °F
